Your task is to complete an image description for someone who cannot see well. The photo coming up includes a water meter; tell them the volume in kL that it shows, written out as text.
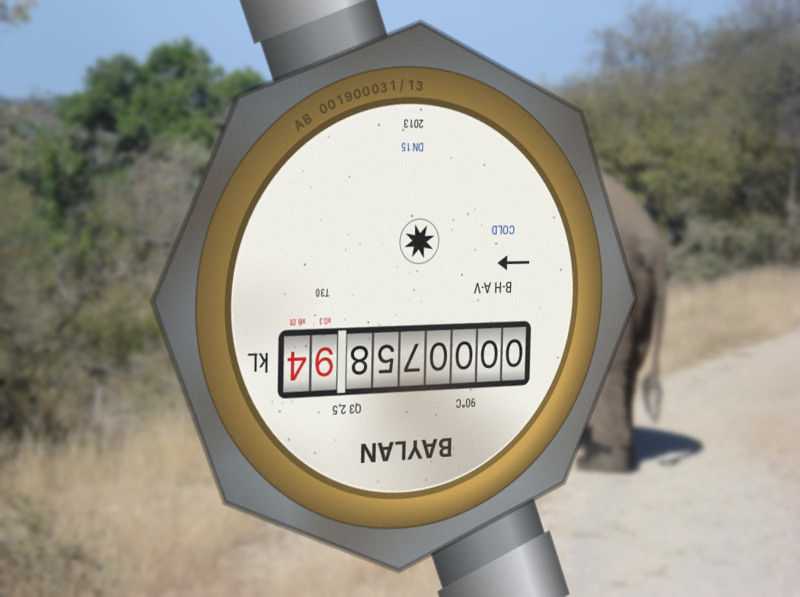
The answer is 758.94 kL
